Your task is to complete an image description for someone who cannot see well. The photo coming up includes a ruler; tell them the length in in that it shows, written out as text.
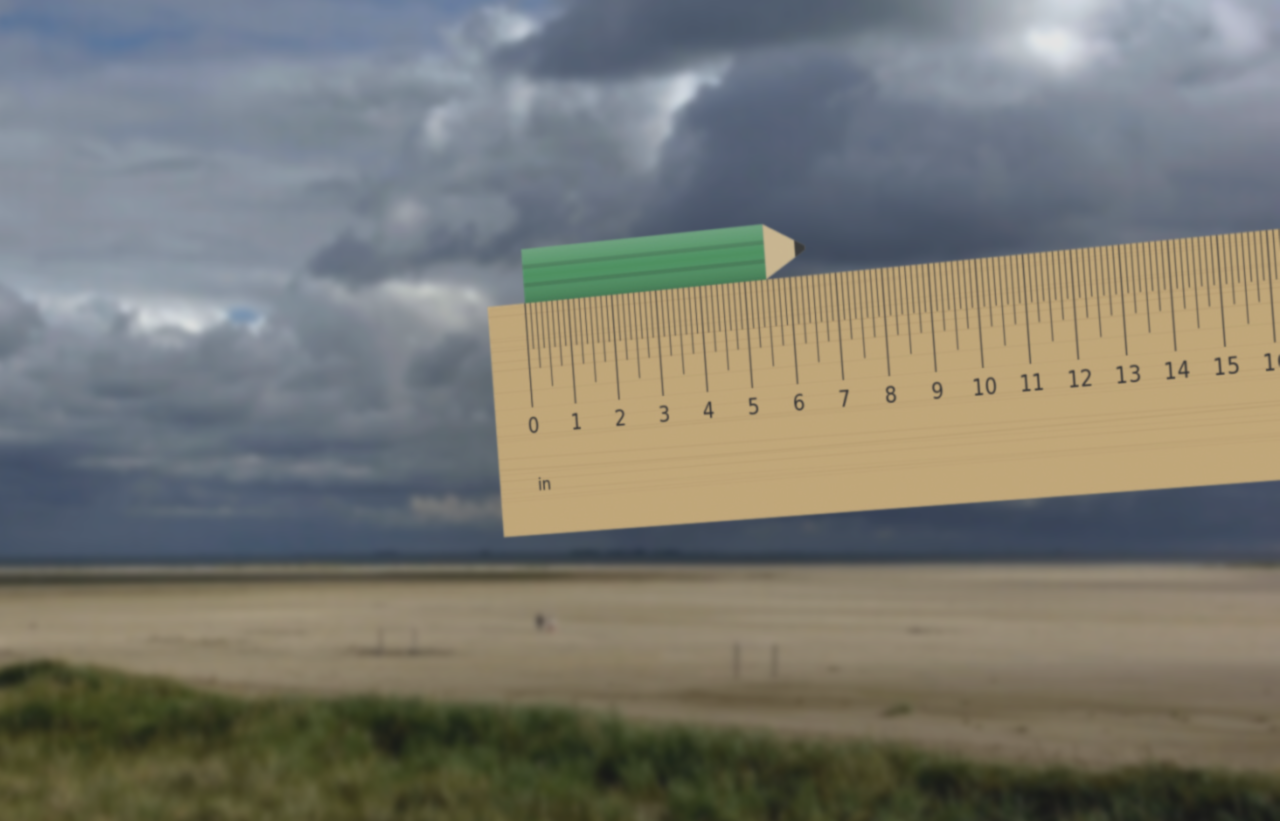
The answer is 6.375 in
